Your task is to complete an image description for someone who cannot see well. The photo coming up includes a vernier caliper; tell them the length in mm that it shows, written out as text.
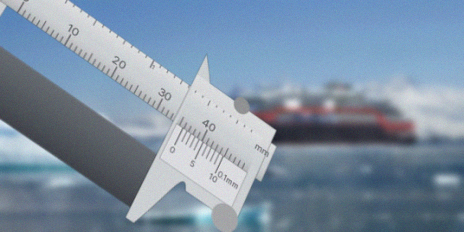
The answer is 35.8 mm
